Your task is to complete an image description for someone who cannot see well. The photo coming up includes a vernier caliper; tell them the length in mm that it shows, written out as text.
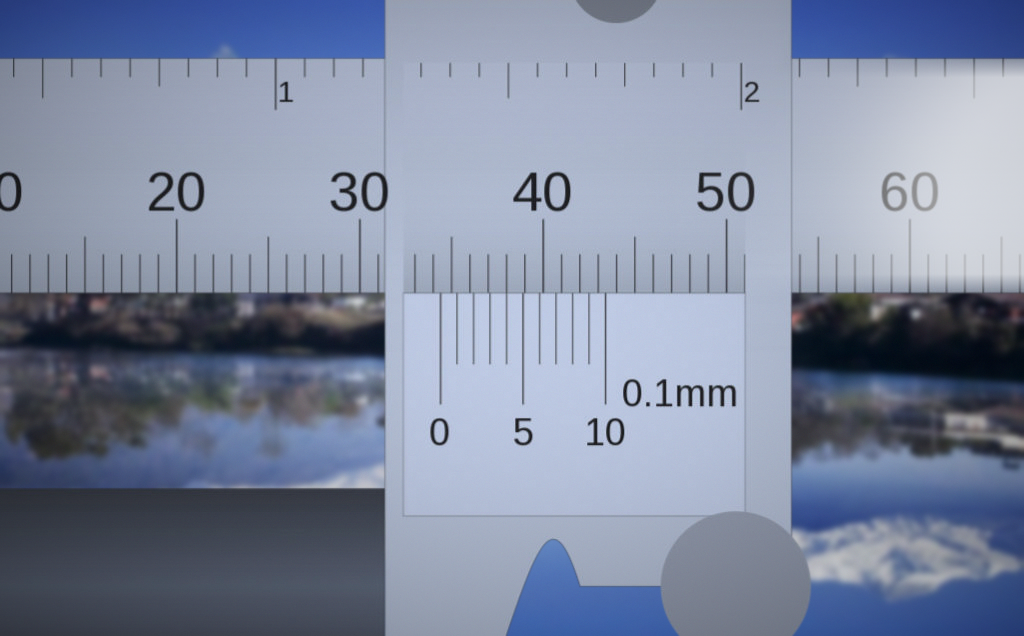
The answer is 34.4 mm
